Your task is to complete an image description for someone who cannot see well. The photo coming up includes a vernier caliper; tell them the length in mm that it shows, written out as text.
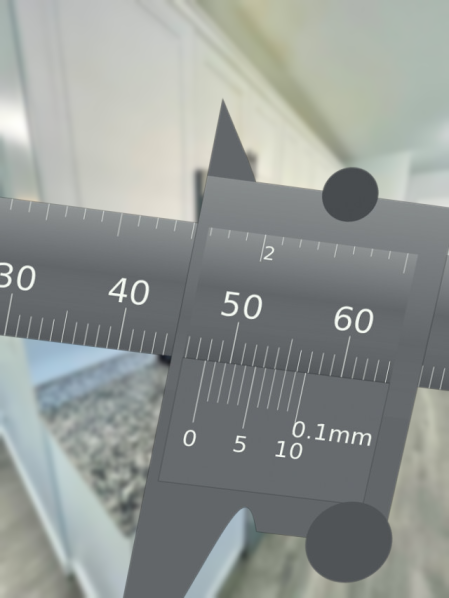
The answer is 47.8 mm
